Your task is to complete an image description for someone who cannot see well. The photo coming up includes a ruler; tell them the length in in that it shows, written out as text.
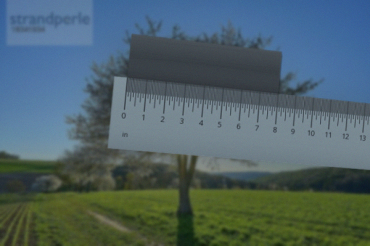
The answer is 8 in
